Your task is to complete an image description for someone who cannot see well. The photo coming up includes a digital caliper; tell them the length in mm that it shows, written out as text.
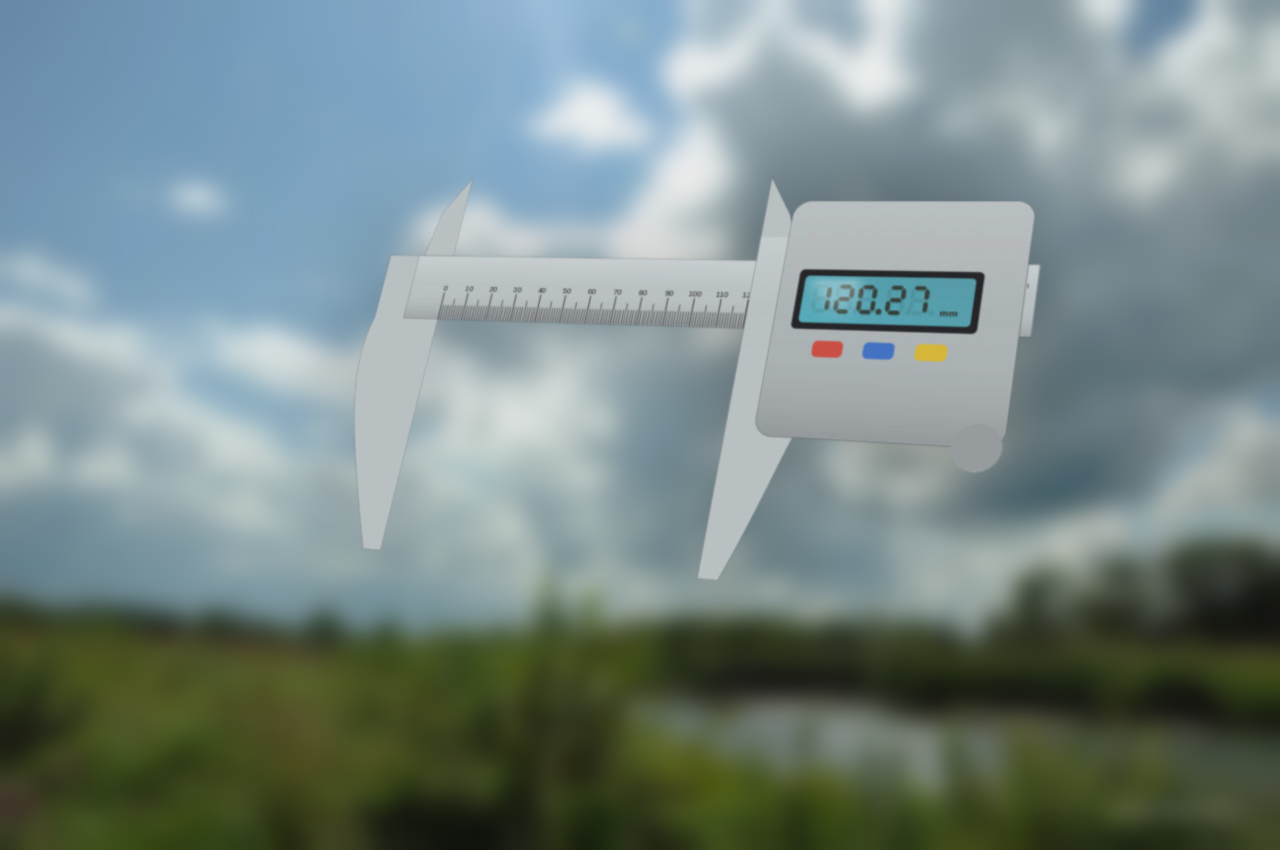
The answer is 120.27 mm
